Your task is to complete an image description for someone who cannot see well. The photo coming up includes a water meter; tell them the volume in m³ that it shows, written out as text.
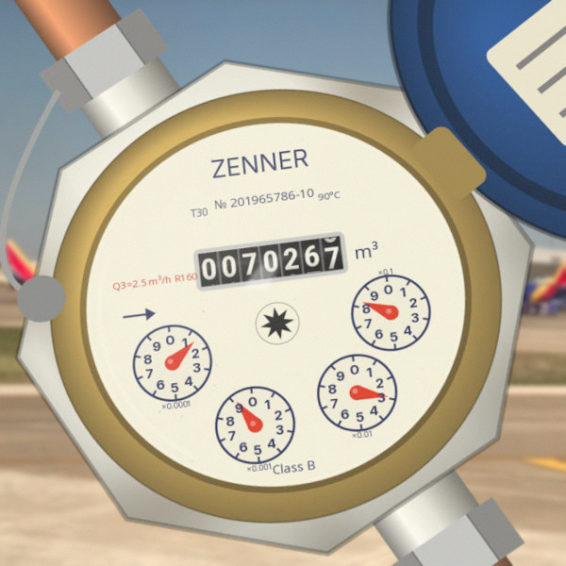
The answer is 70266.8291 m³
